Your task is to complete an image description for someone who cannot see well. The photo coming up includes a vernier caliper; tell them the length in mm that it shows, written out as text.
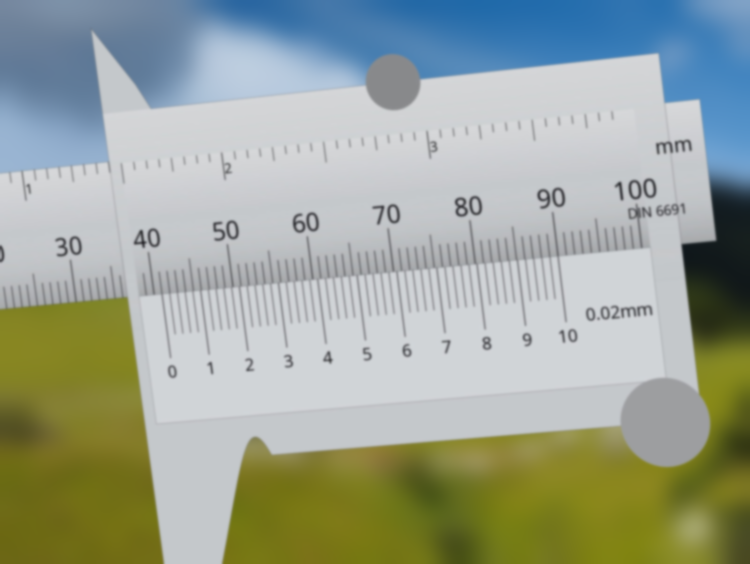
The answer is 41.0 mm
